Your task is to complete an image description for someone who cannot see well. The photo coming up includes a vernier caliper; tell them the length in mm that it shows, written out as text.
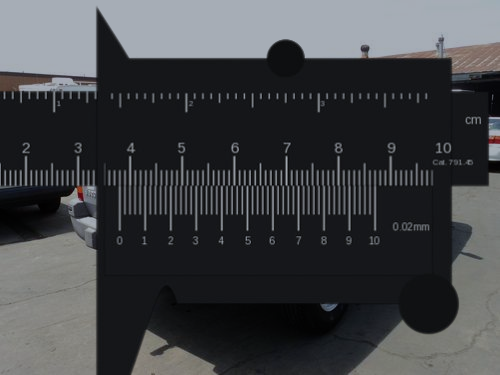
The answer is 38.0 mm
